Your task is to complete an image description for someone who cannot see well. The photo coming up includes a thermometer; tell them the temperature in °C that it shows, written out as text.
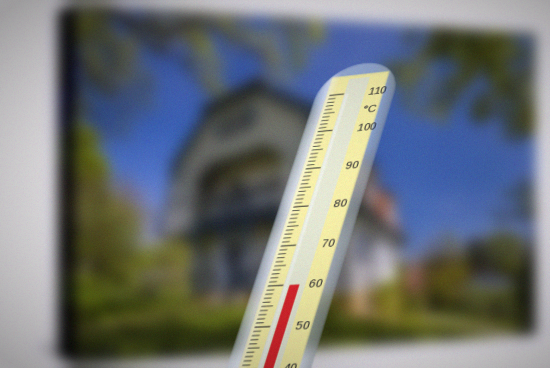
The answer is 60 °C
